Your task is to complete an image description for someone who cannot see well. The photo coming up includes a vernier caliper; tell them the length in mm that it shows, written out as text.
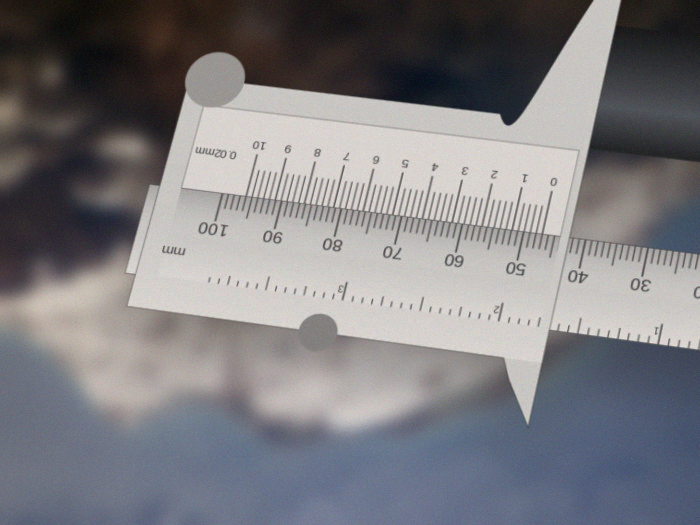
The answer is 47.0 mm
